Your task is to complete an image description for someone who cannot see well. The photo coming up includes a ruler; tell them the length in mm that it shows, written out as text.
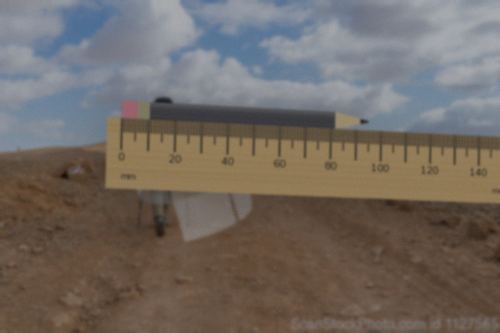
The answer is 95 mm
